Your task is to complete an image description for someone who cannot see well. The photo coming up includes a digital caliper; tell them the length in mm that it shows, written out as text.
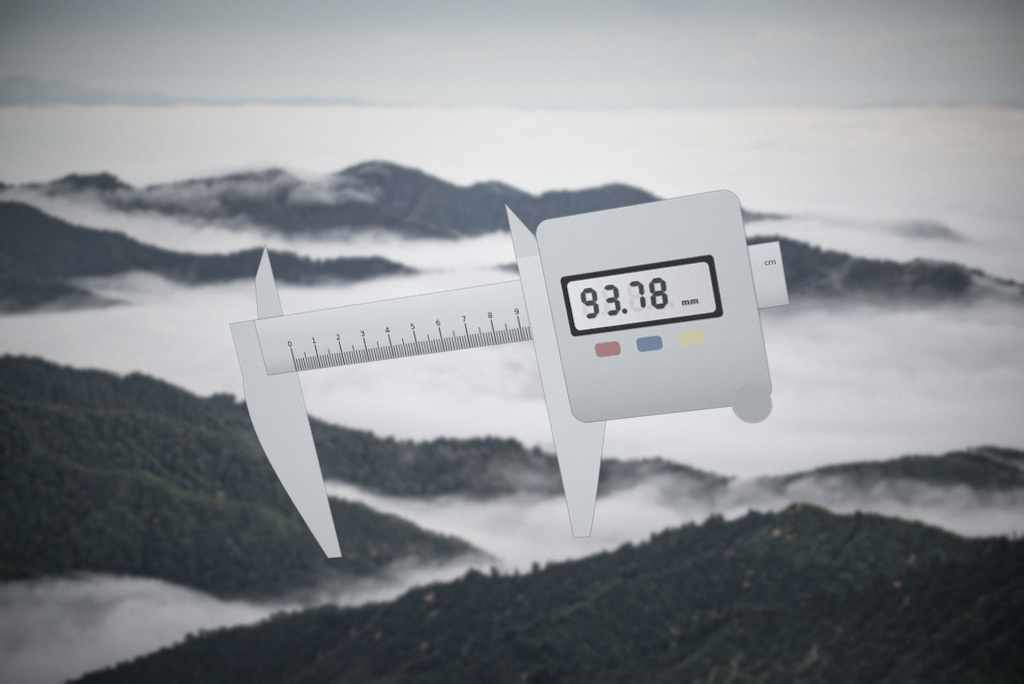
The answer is 93.78 mm
